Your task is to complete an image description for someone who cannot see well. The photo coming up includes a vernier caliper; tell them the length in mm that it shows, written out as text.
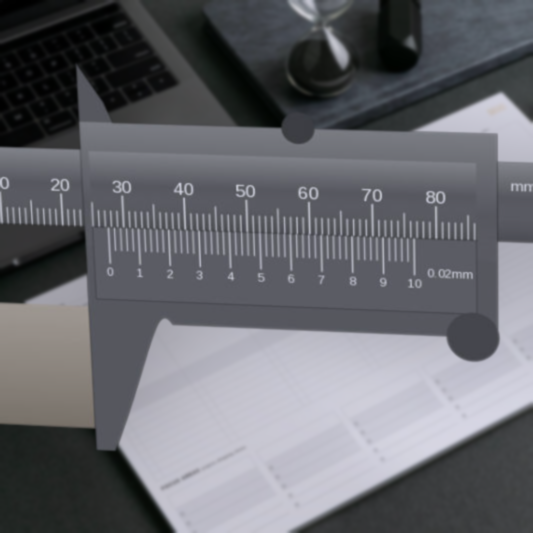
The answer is 27.5 mm
